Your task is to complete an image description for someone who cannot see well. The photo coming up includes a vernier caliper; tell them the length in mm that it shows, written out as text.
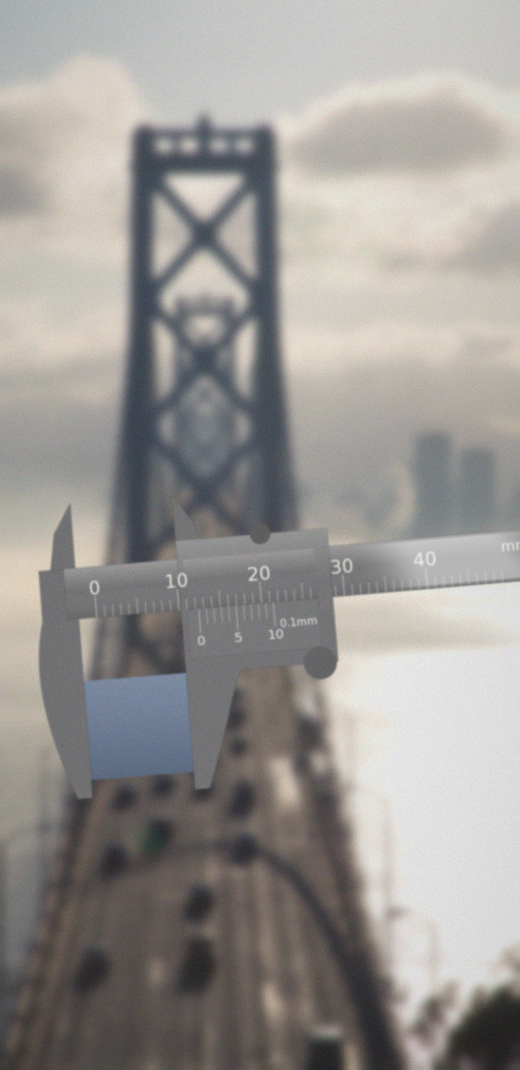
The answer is 12.4 mm
